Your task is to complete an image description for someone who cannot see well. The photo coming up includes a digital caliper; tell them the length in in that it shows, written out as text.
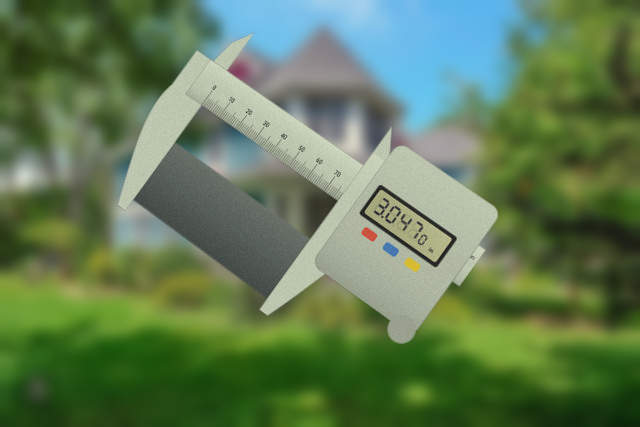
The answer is 3.0470 in
